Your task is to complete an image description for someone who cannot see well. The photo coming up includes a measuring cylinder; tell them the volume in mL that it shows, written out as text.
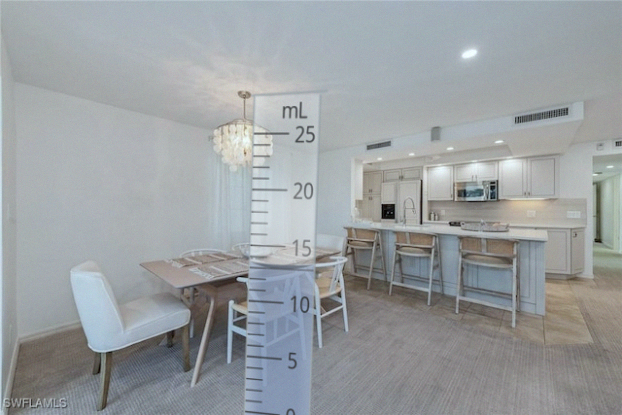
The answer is 13 mL
